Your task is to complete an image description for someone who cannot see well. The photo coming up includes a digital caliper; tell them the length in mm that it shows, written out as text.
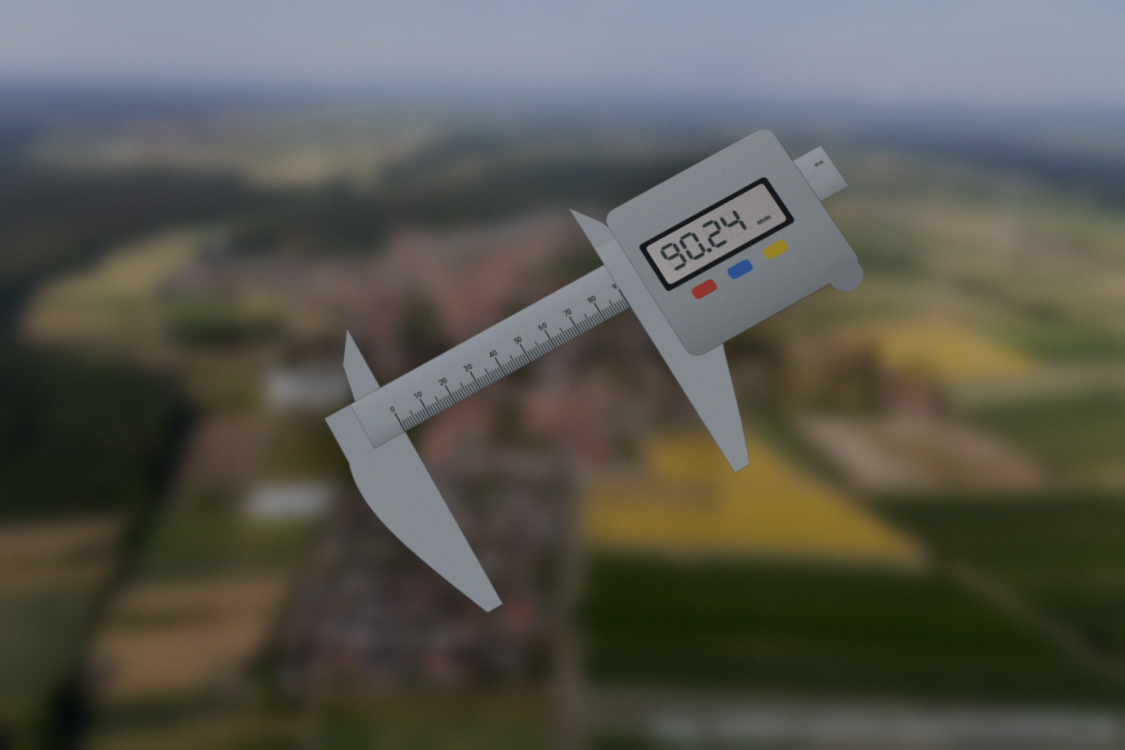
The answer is 90.24 mm
